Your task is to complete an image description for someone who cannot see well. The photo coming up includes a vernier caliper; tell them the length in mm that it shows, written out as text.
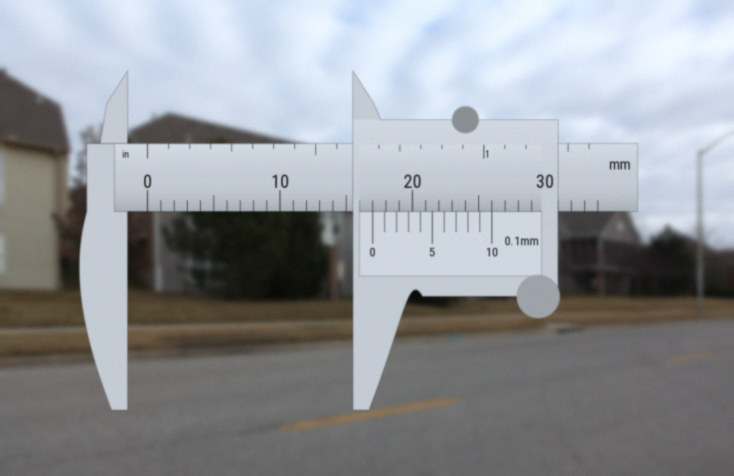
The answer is 17.0 mm
